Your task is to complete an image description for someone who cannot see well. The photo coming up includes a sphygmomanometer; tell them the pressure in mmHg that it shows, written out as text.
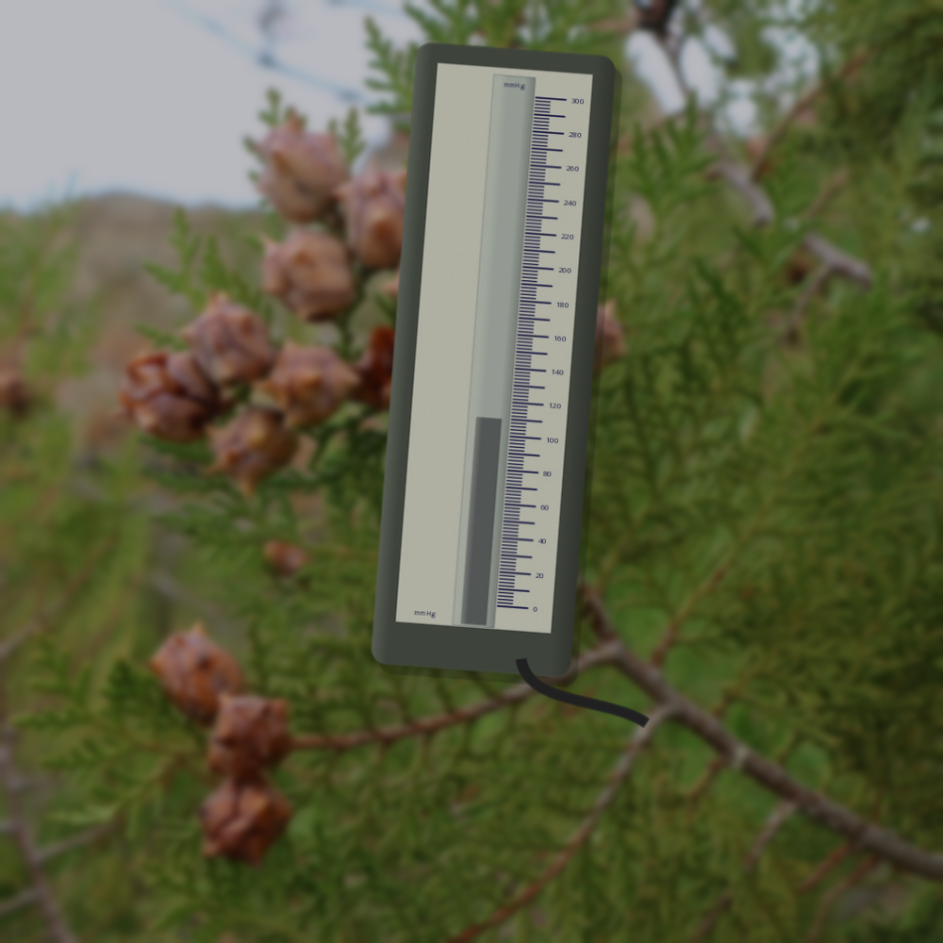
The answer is 110 mmHg
